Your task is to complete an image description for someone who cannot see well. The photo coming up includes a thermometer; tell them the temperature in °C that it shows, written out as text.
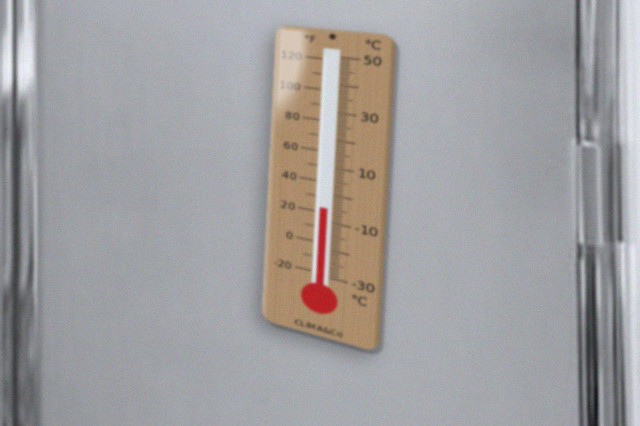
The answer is -5 °C
